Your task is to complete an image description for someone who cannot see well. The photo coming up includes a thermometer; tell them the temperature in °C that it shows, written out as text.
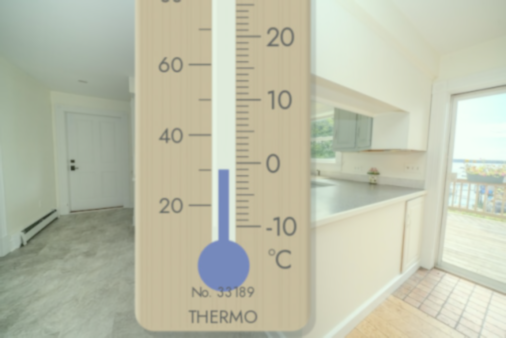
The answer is -1 °C
